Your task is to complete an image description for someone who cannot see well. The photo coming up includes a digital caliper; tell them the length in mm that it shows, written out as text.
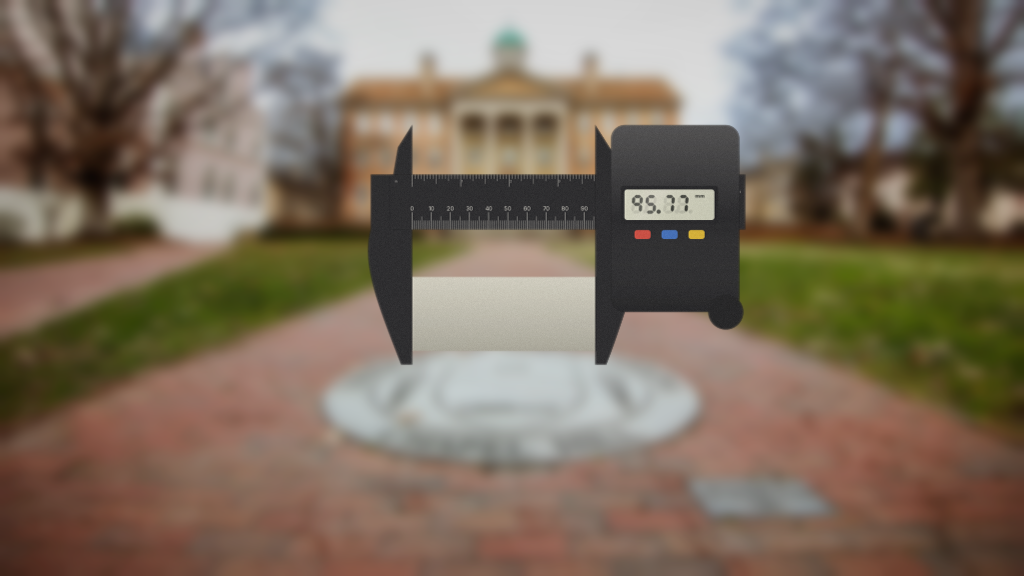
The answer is 95.77 mm
